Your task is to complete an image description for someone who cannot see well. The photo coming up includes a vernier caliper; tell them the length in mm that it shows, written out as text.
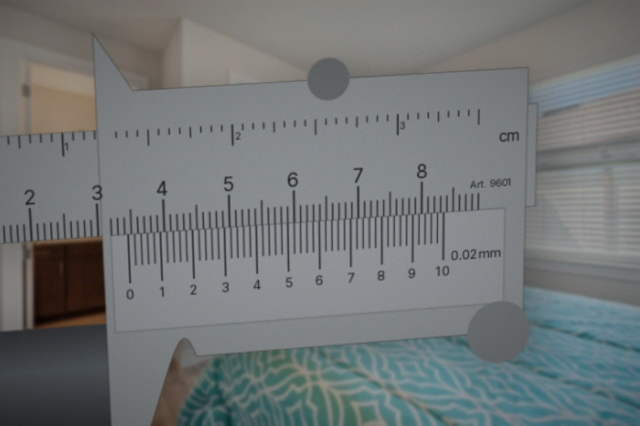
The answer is 34.5 mm
